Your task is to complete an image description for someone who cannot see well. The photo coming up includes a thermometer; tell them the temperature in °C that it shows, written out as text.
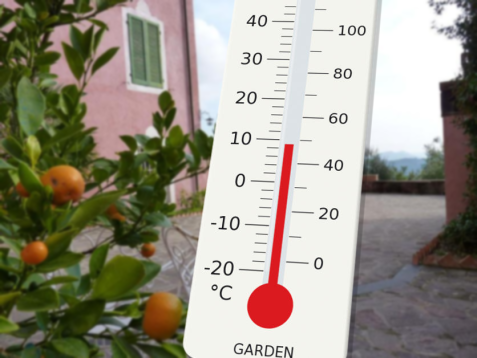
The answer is 9 °C
